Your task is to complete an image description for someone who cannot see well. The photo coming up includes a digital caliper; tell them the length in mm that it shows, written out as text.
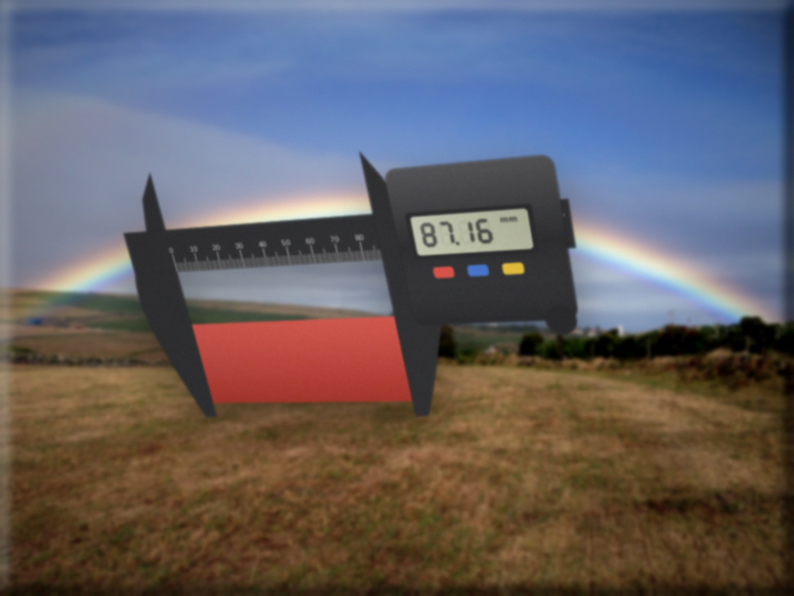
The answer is 87.16 mm
